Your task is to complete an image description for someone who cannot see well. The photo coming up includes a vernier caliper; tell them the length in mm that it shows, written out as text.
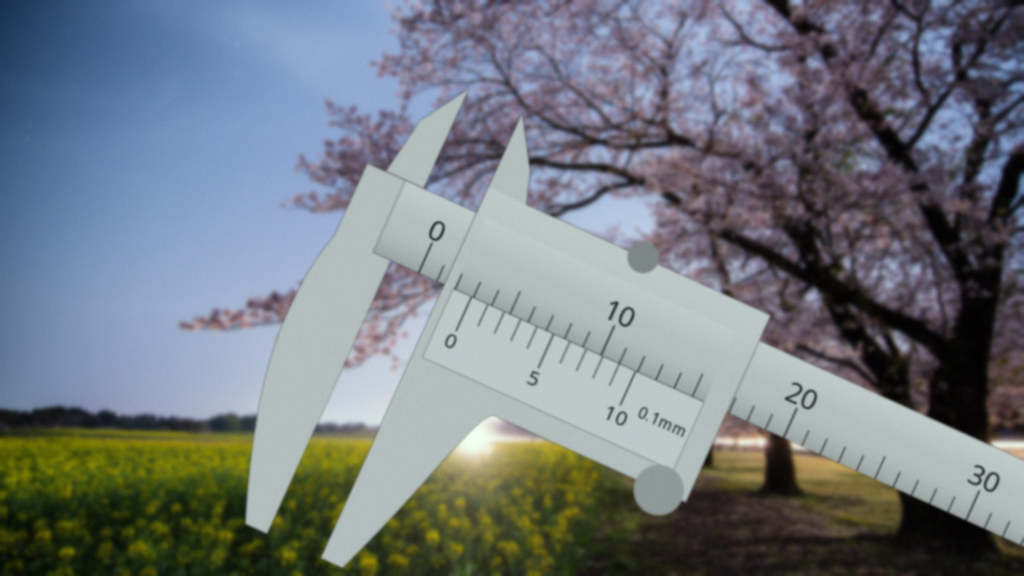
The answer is 2.9 mm
